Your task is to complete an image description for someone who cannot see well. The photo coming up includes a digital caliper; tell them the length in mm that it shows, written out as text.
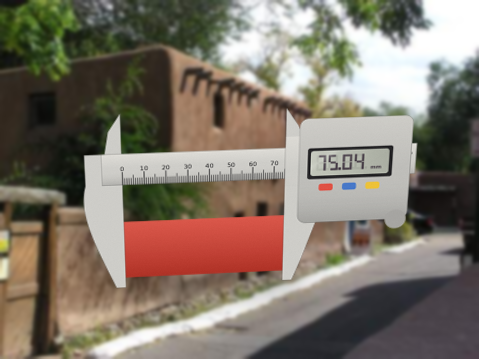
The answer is 75.04 mm
